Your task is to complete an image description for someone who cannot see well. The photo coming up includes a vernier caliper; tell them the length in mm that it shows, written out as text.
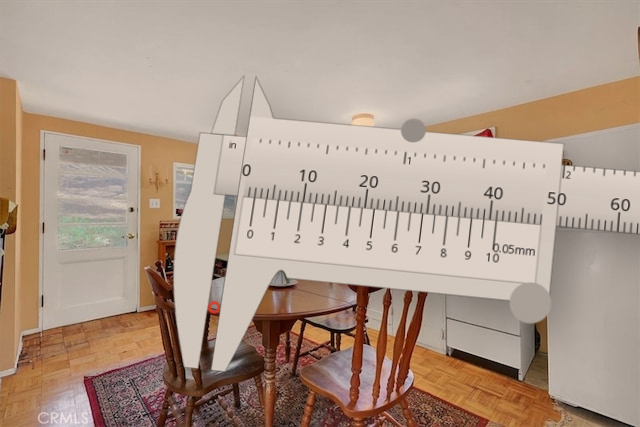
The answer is 2.0 mm
